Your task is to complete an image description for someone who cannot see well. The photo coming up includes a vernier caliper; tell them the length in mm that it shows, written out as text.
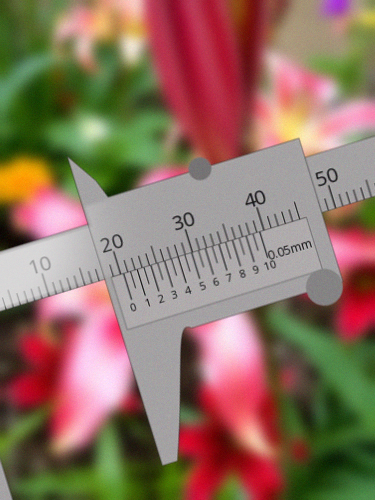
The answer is 20.4 mm
